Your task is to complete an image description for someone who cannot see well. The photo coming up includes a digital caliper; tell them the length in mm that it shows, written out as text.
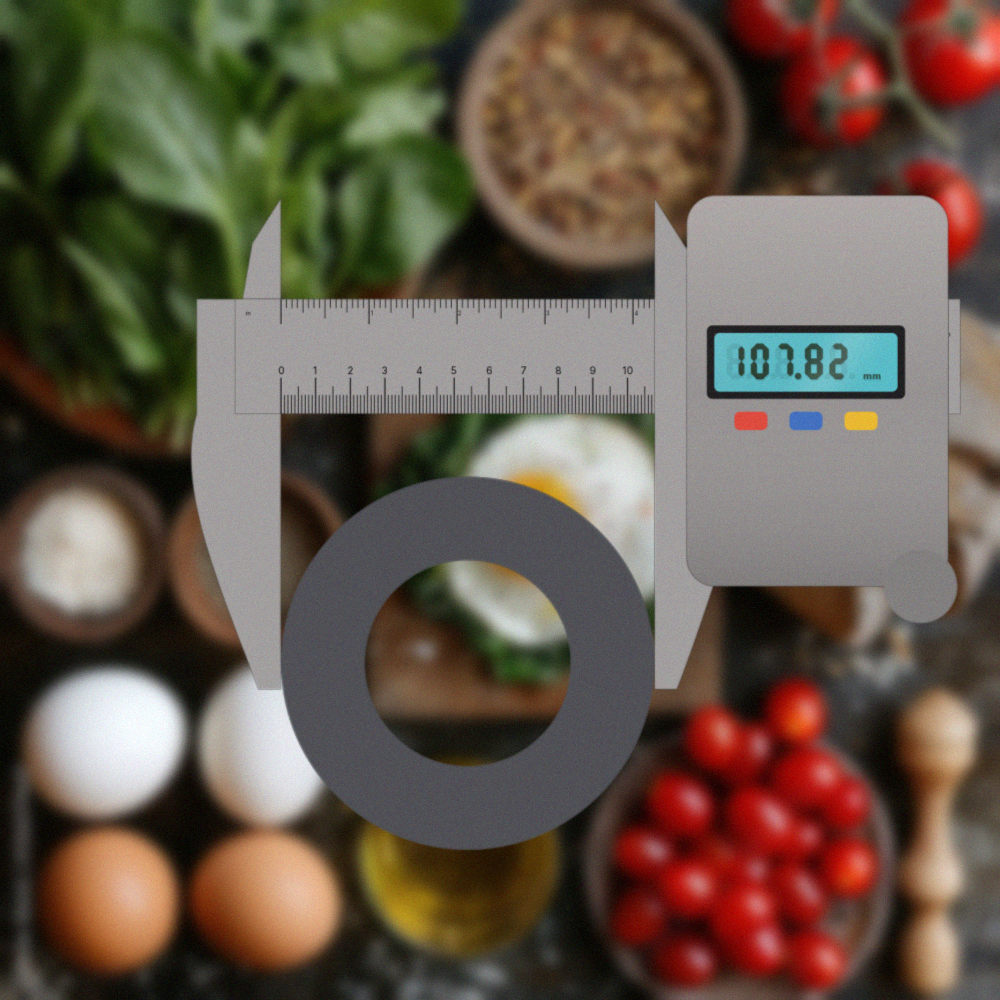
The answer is 107.82 mm
